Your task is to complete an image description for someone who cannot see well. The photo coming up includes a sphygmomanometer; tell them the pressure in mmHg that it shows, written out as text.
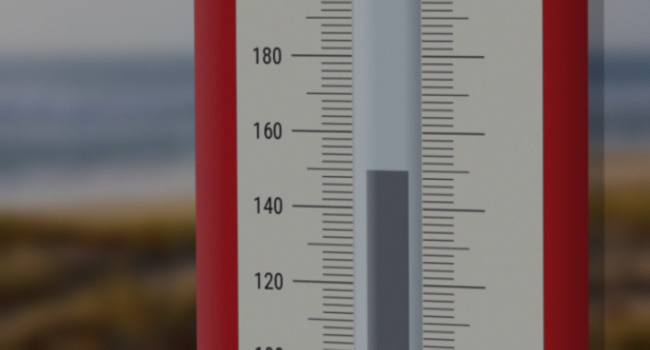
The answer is 150 mmHg
